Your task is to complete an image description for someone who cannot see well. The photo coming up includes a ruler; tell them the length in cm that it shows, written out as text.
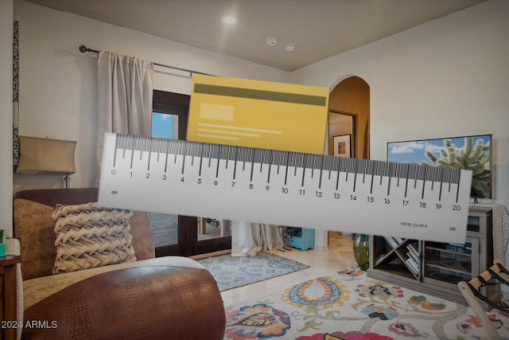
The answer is 8 cm
